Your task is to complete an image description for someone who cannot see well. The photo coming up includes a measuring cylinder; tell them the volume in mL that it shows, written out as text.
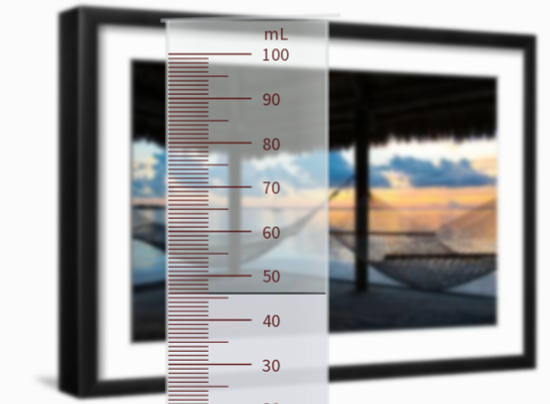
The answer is 46 mL
